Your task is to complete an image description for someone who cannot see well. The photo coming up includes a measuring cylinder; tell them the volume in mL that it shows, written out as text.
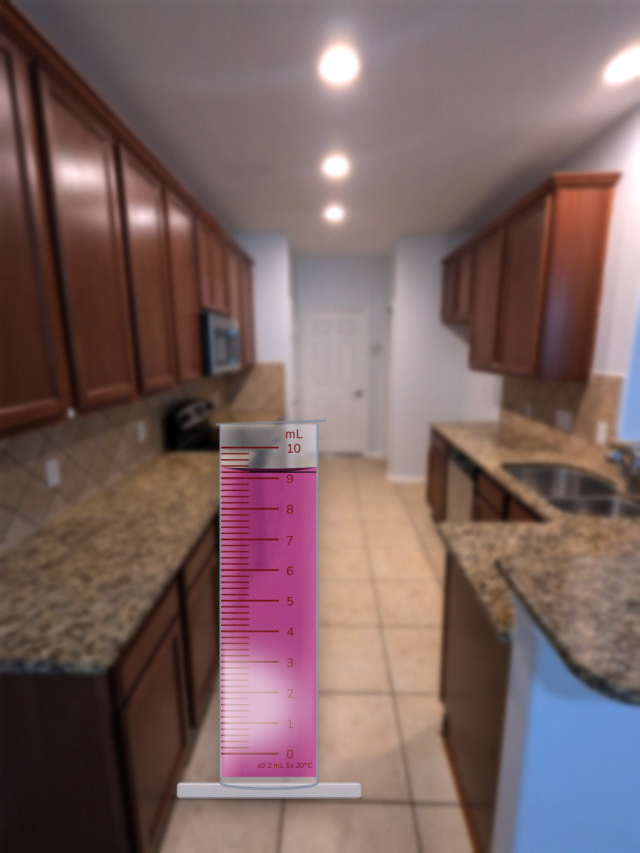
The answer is 9.2 mL
